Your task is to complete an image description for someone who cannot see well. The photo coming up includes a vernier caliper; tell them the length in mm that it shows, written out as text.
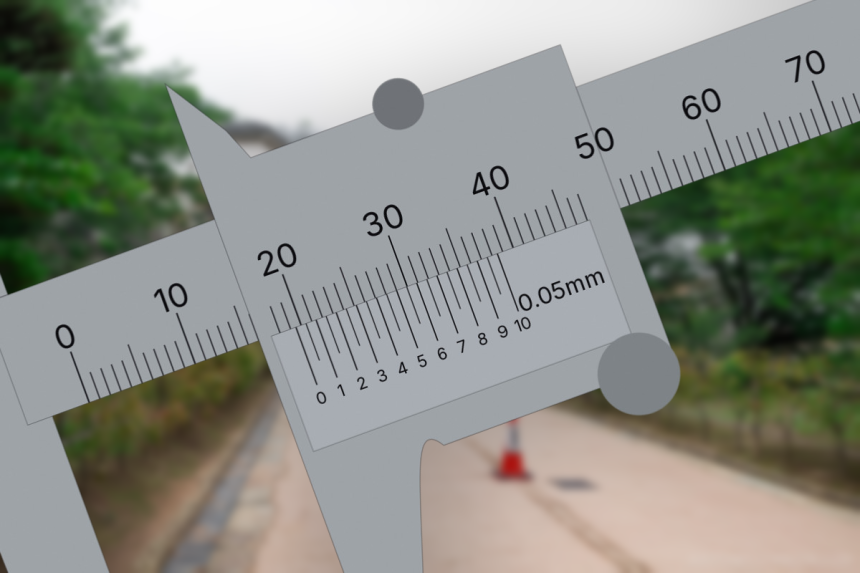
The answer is 19.5 mm
